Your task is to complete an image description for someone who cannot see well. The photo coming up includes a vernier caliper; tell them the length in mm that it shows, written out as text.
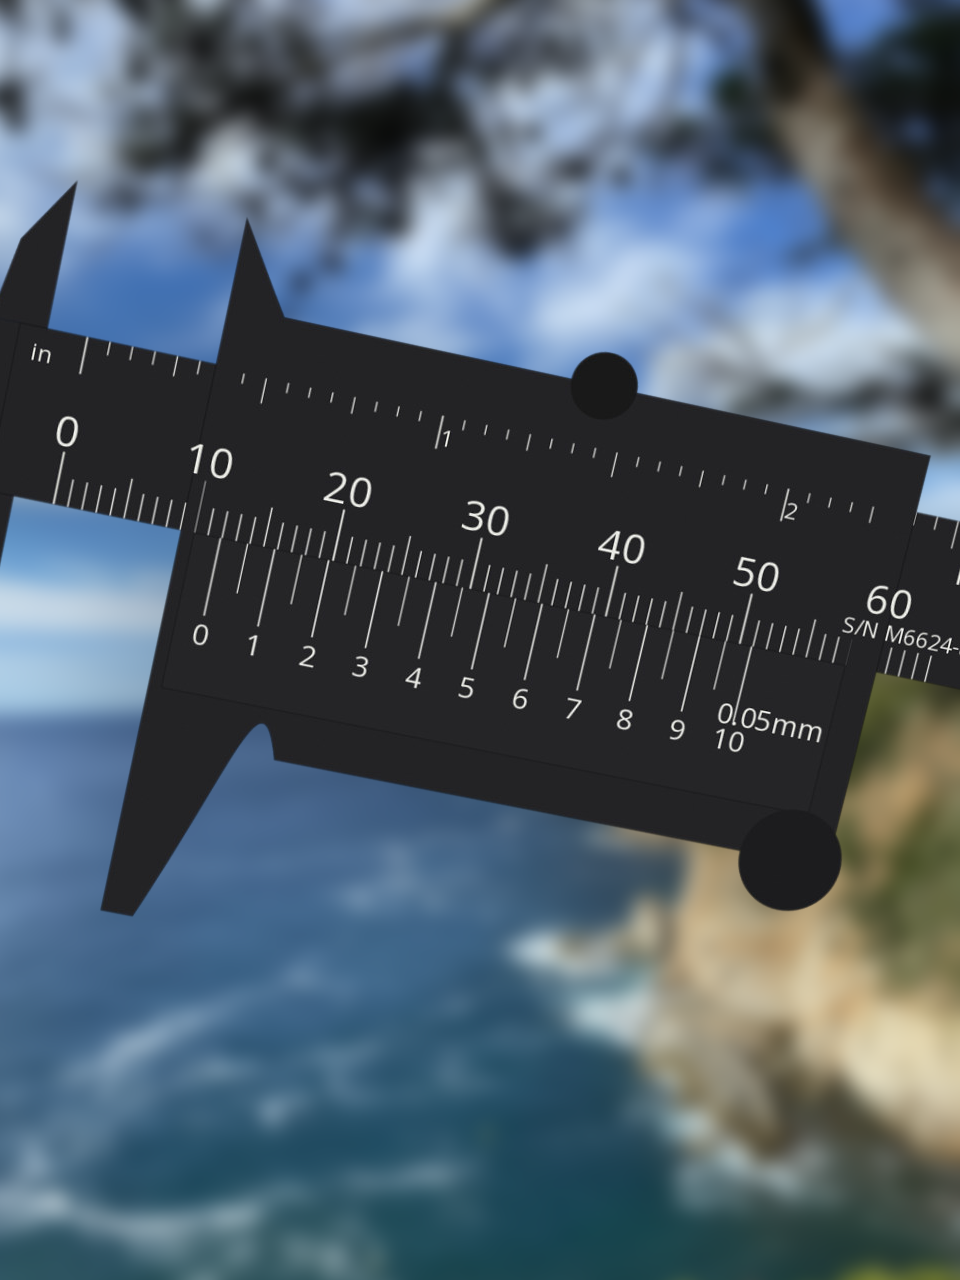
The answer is 11.9 mm
